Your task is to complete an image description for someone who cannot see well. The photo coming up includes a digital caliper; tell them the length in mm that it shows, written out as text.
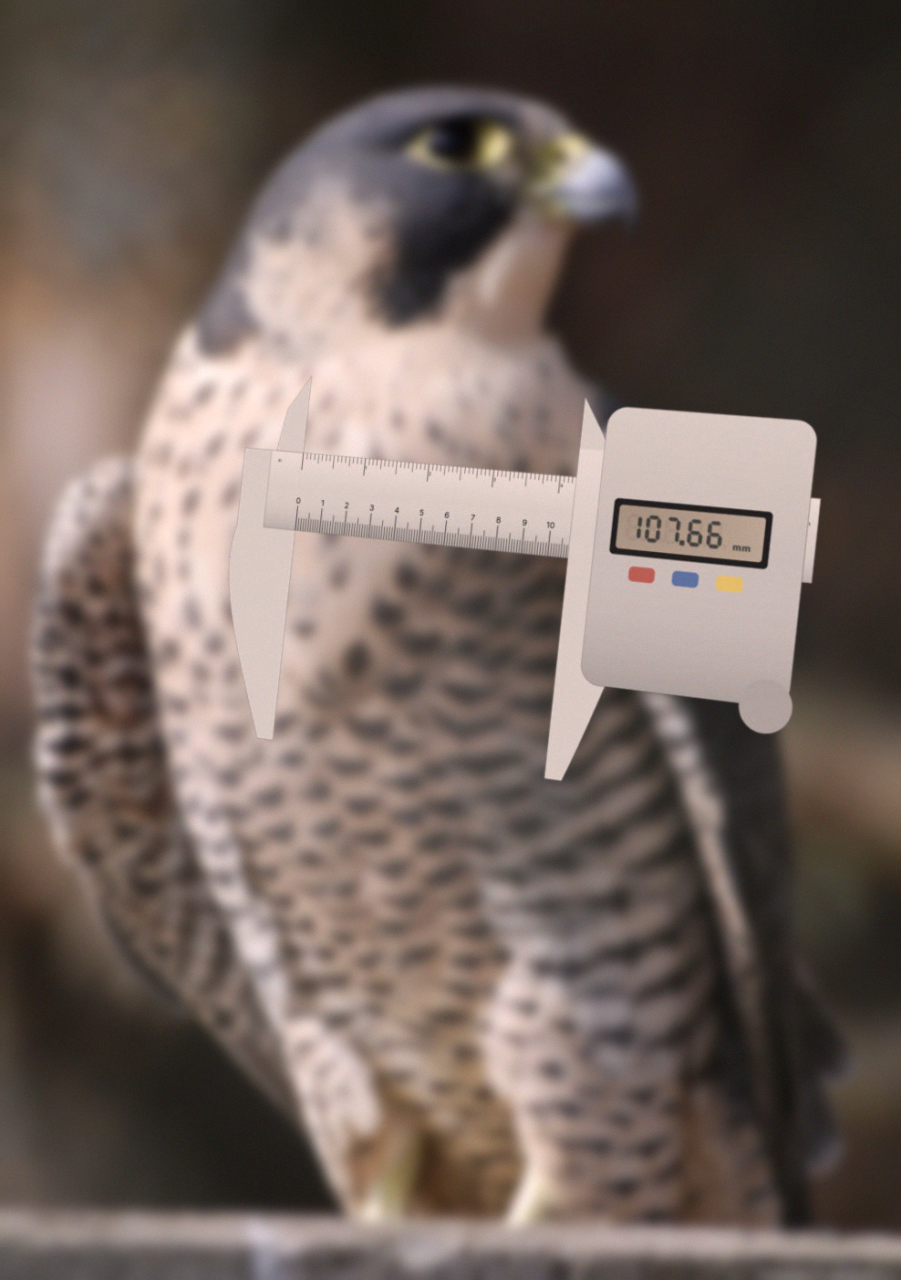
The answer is 107.66 mm
